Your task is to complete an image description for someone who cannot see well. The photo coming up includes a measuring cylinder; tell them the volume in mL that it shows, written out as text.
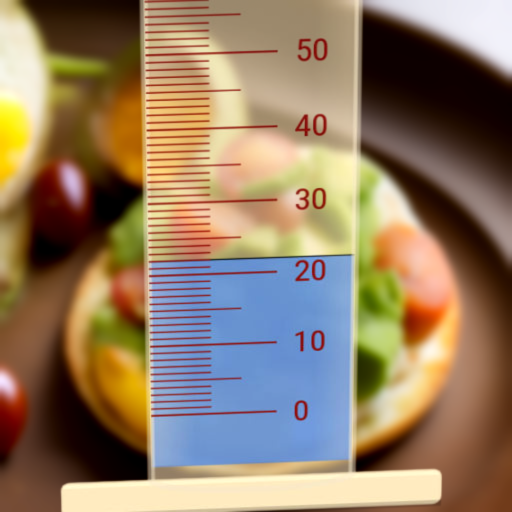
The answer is 22 mL
